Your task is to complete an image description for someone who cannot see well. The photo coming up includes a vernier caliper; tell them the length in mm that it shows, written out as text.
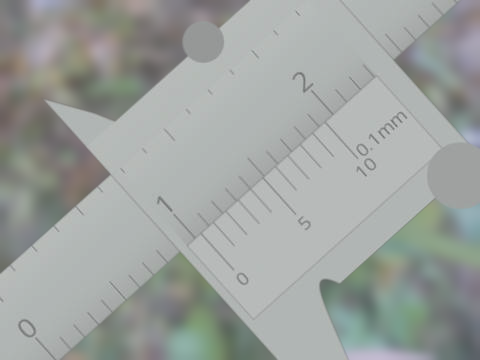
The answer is 10.4 mm
